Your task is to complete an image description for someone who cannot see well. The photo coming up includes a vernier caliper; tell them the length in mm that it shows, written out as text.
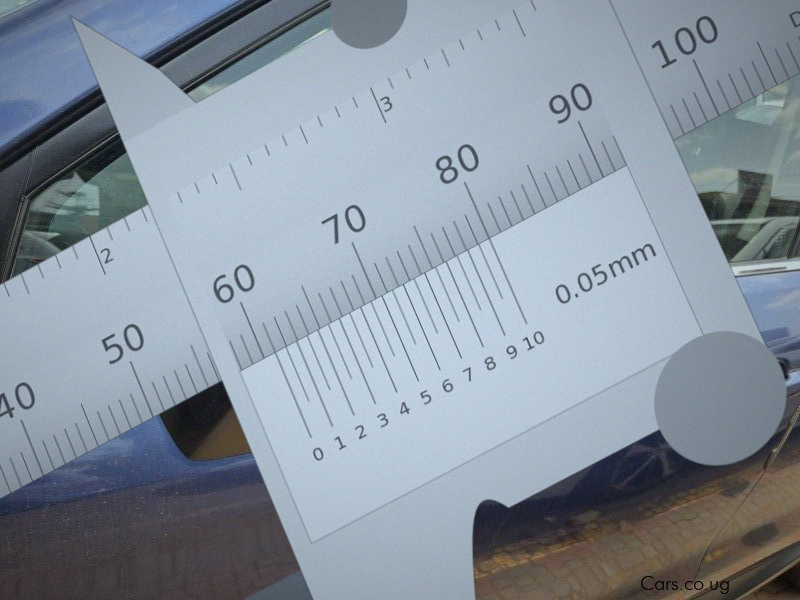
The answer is 61.0 mm
